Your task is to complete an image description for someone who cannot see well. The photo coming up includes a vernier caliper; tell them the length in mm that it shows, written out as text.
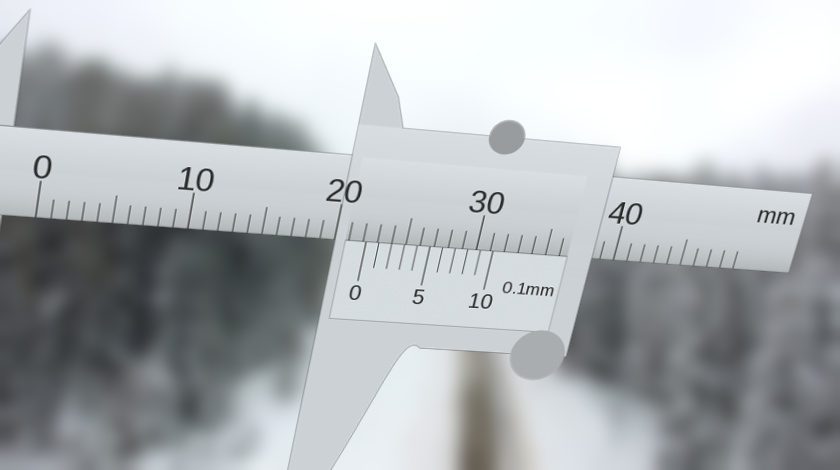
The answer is 22.2 mm
